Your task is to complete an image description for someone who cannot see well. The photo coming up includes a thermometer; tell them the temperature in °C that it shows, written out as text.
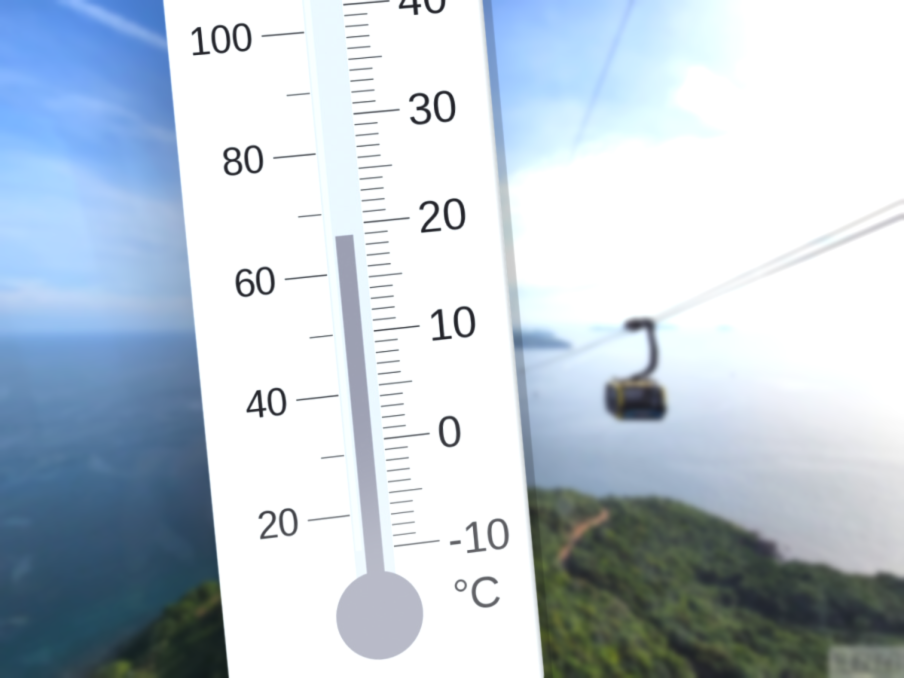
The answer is 19 °C
